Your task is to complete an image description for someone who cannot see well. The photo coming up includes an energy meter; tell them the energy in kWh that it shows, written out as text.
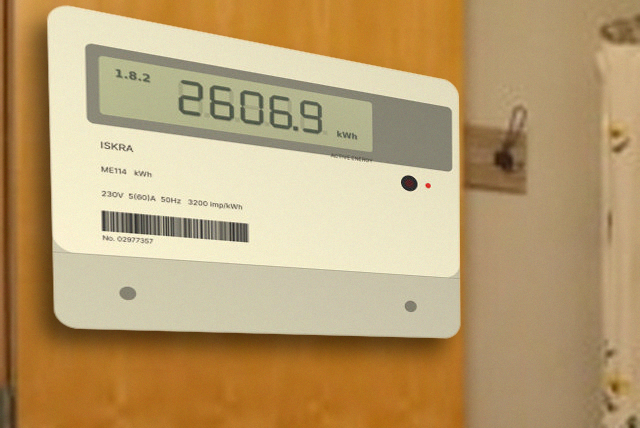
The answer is 2606.9 kWh
